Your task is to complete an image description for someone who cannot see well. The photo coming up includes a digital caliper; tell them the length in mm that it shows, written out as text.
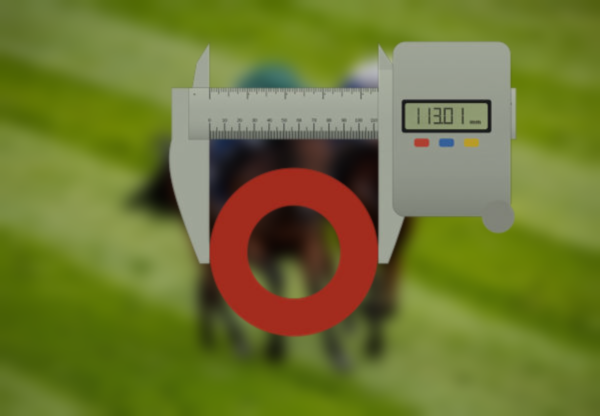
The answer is 113.01 mm
